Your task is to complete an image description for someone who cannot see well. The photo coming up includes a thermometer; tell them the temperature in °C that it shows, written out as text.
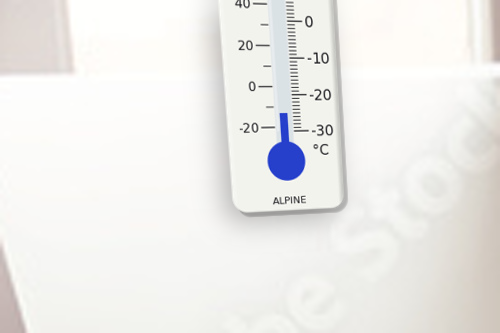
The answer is -25 °C
